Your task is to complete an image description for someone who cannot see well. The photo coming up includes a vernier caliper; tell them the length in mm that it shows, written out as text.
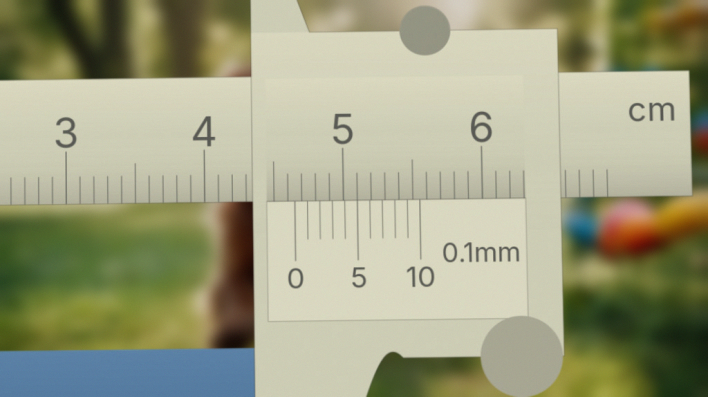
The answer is 46.5 mm
